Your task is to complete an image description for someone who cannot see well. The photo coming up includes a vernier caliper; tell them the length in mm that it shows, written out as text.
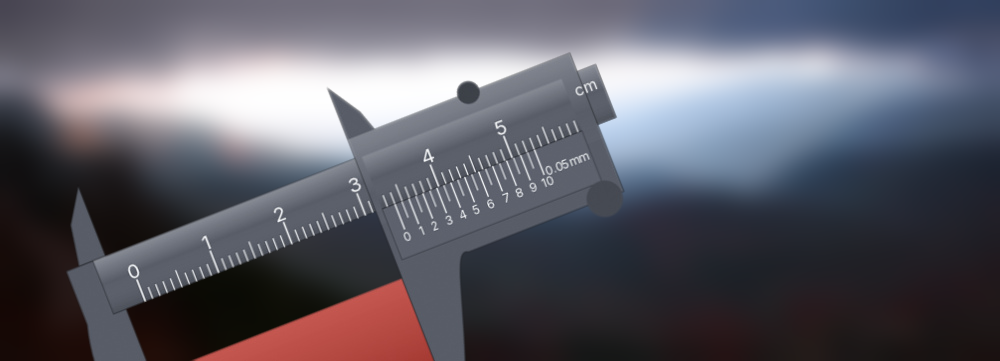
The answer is 34.0 mm
